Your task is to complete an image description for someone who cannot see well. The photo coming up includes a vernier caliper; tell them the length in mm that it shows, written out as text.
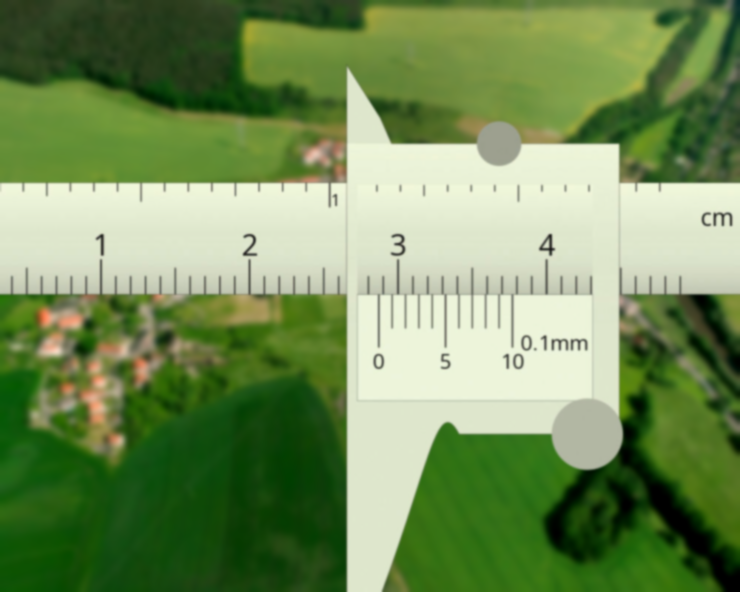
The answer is 28.7 mm
